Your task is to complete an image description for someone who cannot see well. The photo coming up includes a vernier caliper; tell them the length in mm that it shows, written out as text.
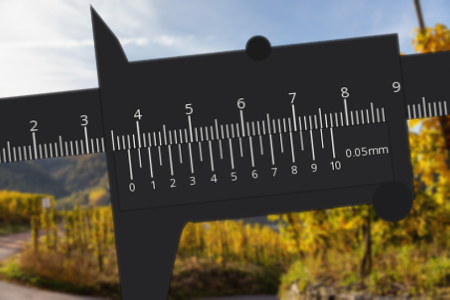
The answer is 37.8 mm
